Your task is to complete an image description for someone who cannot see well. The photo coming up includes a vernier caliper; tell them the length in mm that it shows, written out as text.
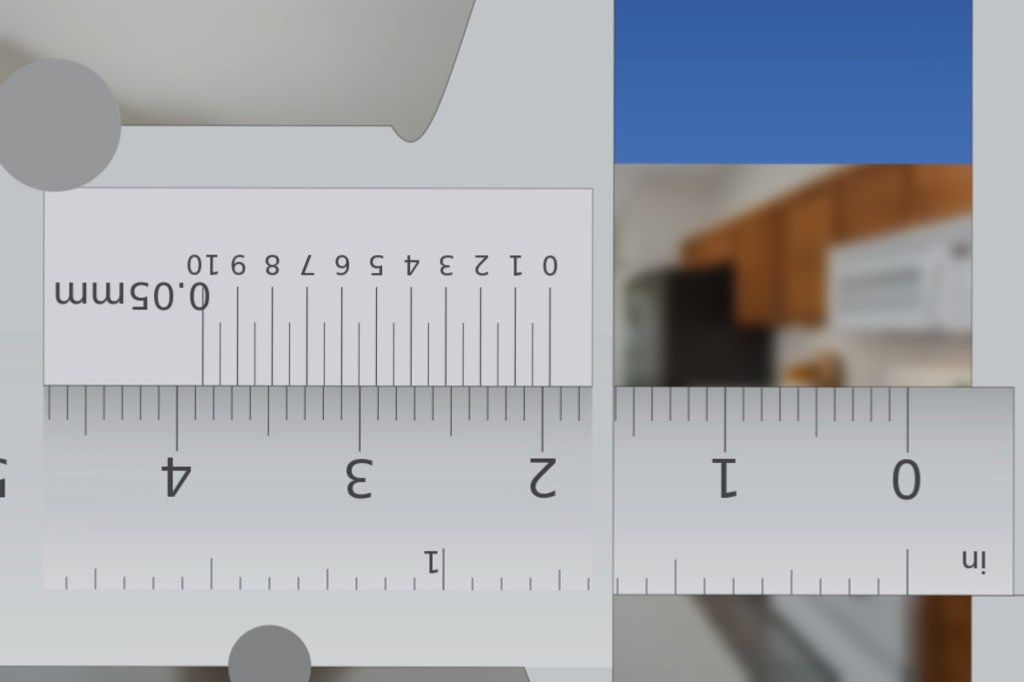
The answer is 19.6 mm
